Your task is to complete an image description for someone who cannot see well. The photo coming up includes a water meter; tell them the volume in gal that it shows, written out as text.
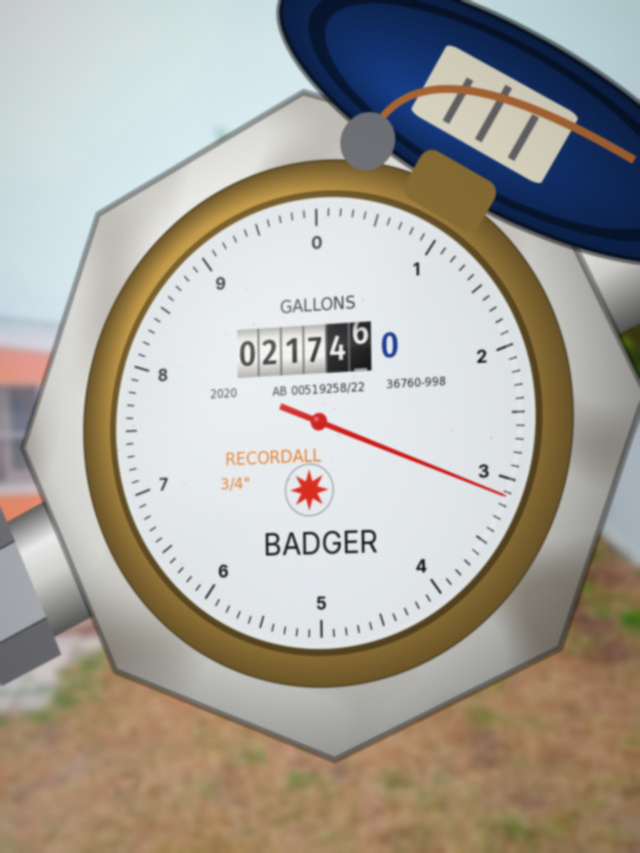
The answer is 217463.1 gal
